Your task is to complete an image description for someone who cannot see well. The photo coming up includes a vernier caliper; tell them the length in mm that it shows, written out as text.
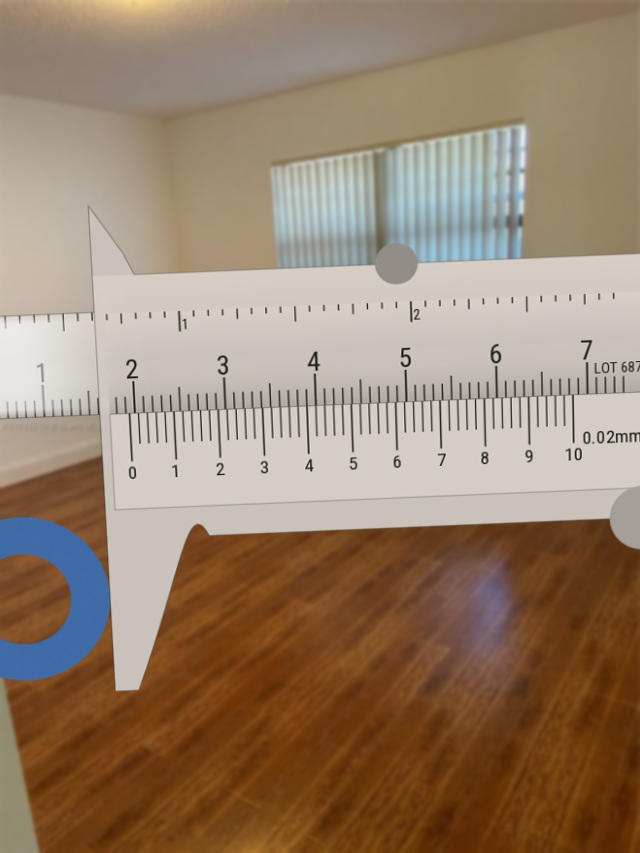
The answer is 19.4 mm
